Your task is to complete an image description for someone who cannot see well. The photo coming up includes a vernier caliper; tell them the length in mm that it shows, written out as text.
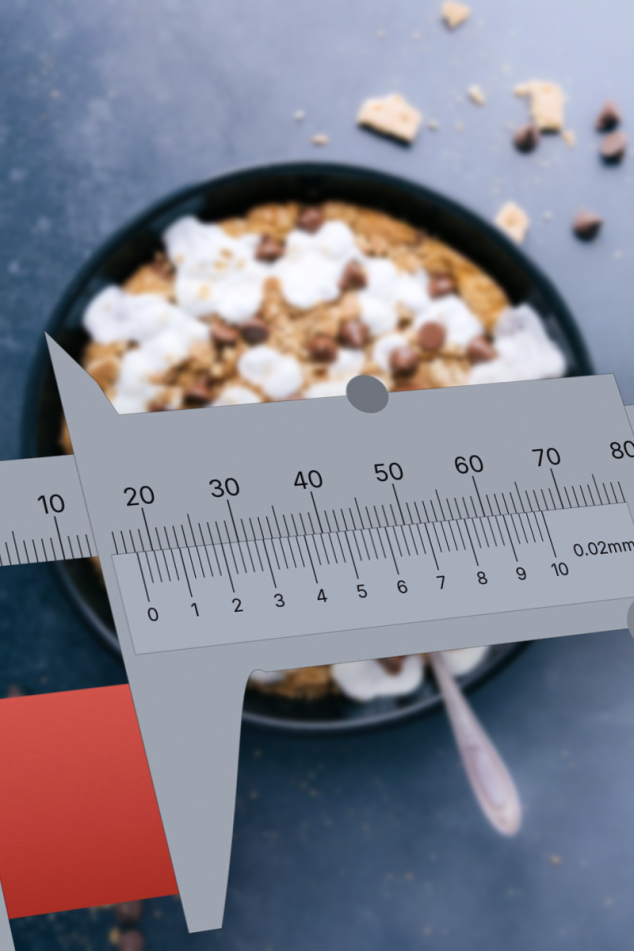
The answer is 18.2 mm
